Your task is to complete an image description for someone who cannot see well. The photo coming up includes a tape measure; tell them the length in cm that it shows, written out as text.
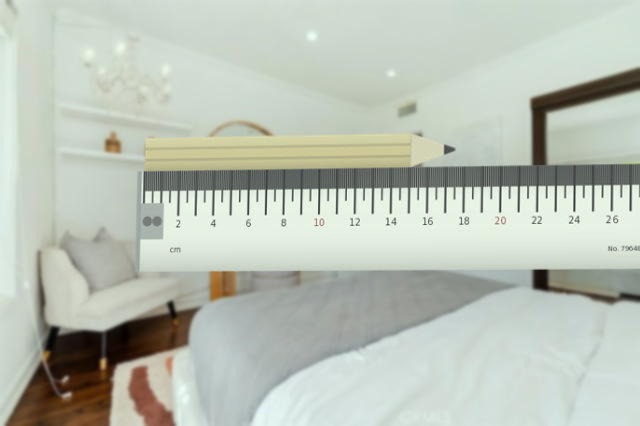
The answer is 17.5 cm
